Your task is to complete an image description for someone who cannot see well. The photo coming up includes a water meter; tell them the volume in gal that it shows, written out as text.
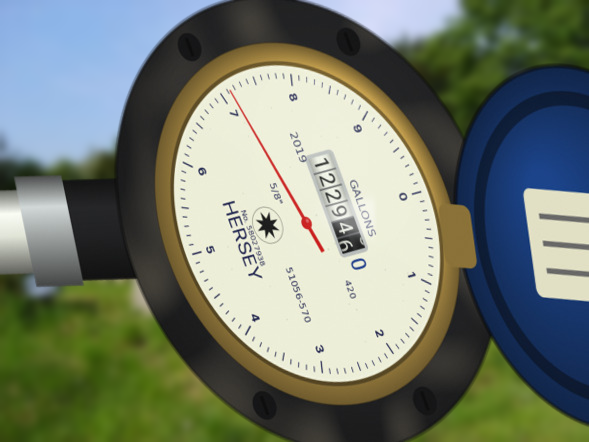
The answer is 1229457.1 gal
